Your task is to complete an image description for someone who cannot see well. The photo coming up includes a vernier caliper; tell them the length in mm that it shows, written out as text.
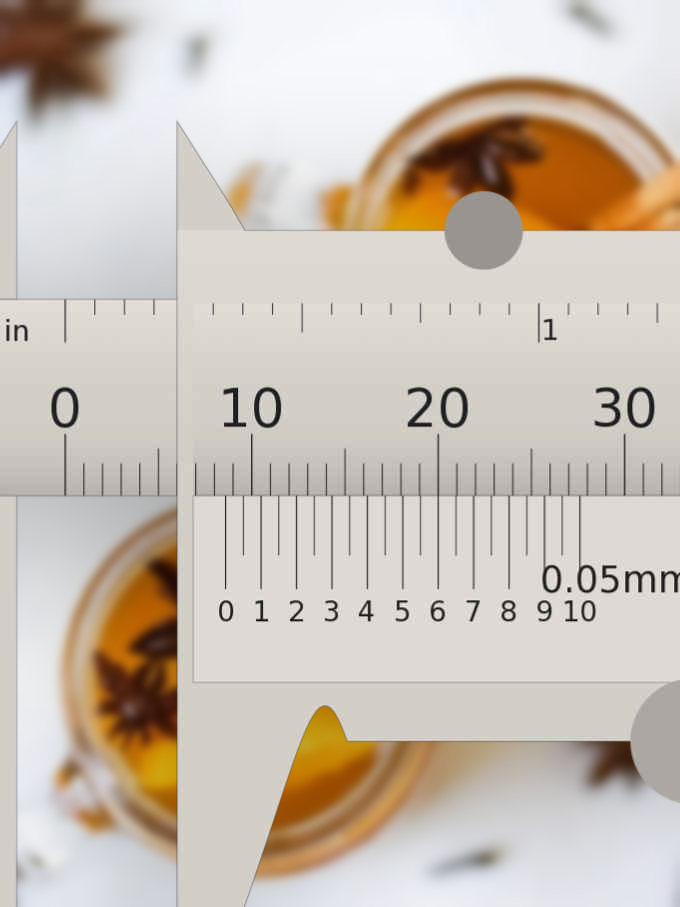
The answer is 8.6 mm
